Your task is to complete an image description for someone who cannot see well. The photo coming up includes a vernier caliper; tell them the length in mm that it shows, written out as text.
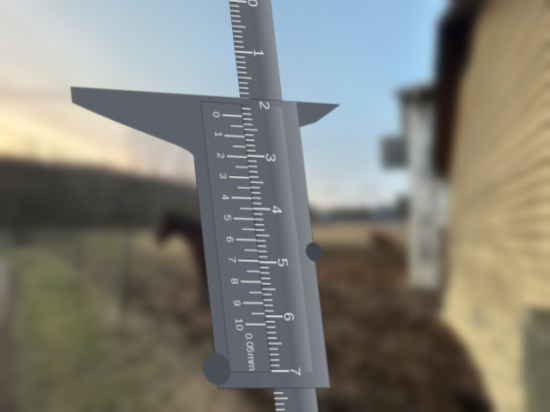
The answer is 22.5 mm
